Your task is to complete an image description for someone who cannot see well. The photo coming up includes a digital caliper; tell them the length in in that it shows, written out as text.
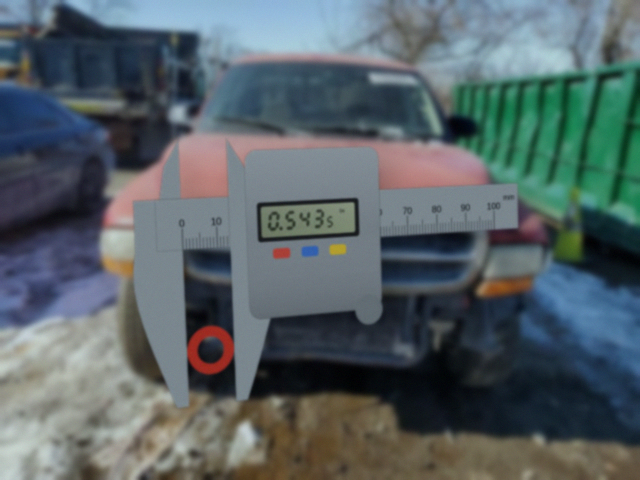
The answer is 0.5435 in
